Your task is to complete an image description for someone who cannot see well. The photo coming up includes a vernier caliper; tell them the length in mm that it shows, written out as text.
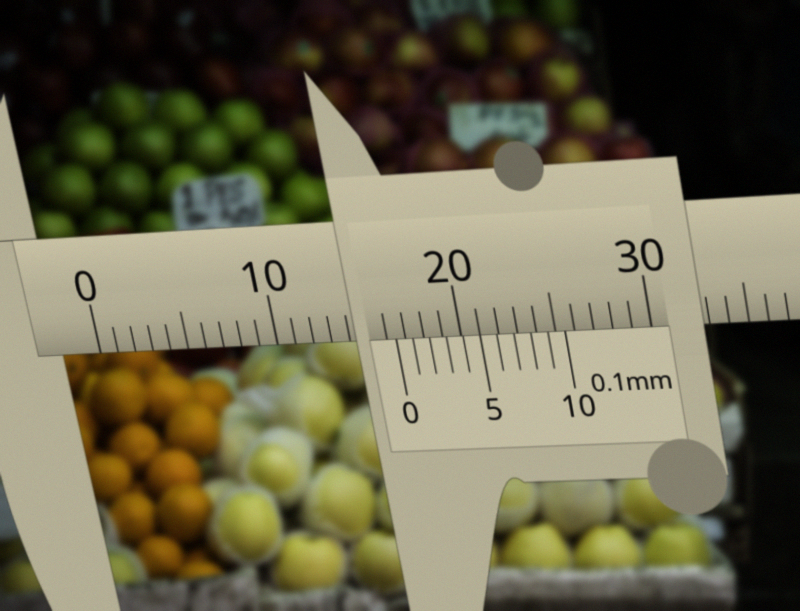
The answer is 16.5 mm
